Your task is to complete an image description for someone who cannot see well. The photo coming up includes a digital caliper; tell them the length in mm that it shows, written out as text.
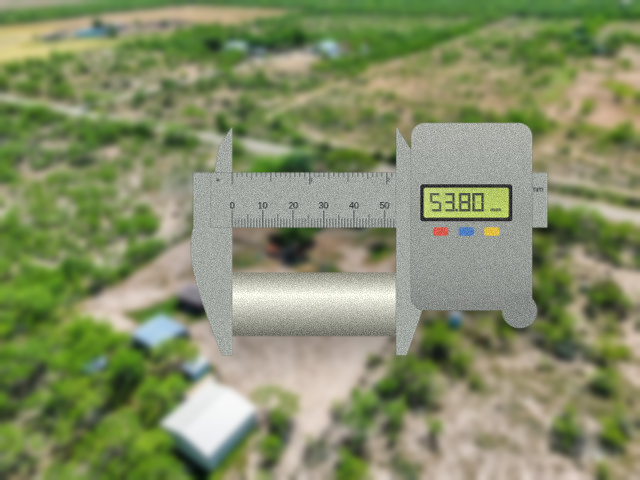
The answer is 53.80 mm
